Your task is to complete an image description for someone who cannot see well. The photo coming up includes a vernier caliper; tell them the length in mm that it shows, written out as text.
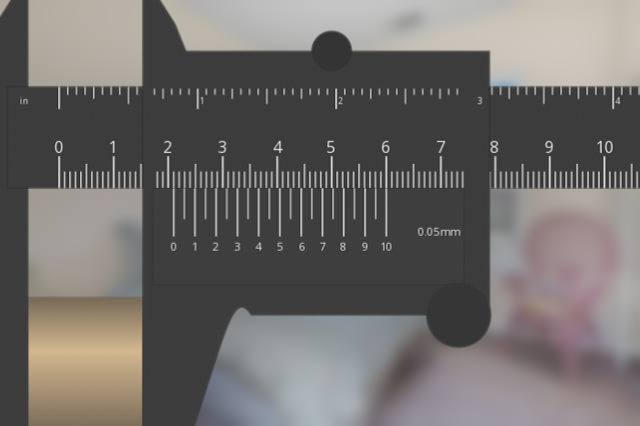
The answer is 21.0 mm
